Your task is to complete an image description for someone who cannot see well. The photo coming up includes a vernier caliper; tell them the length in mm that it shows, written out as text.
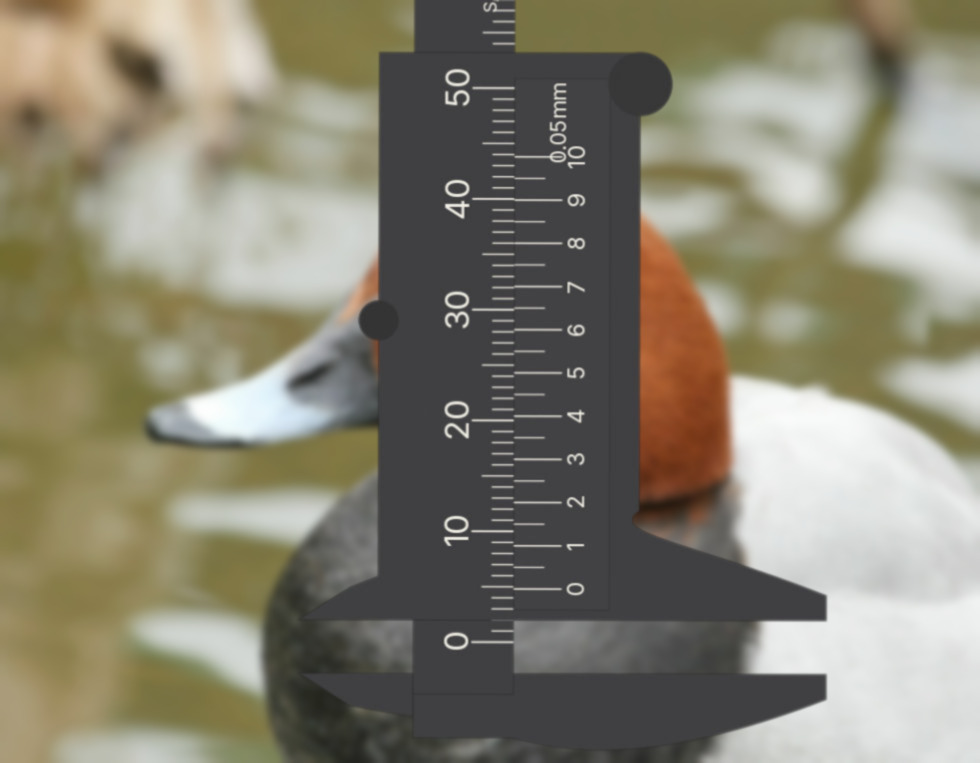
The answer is 4.8 mm
